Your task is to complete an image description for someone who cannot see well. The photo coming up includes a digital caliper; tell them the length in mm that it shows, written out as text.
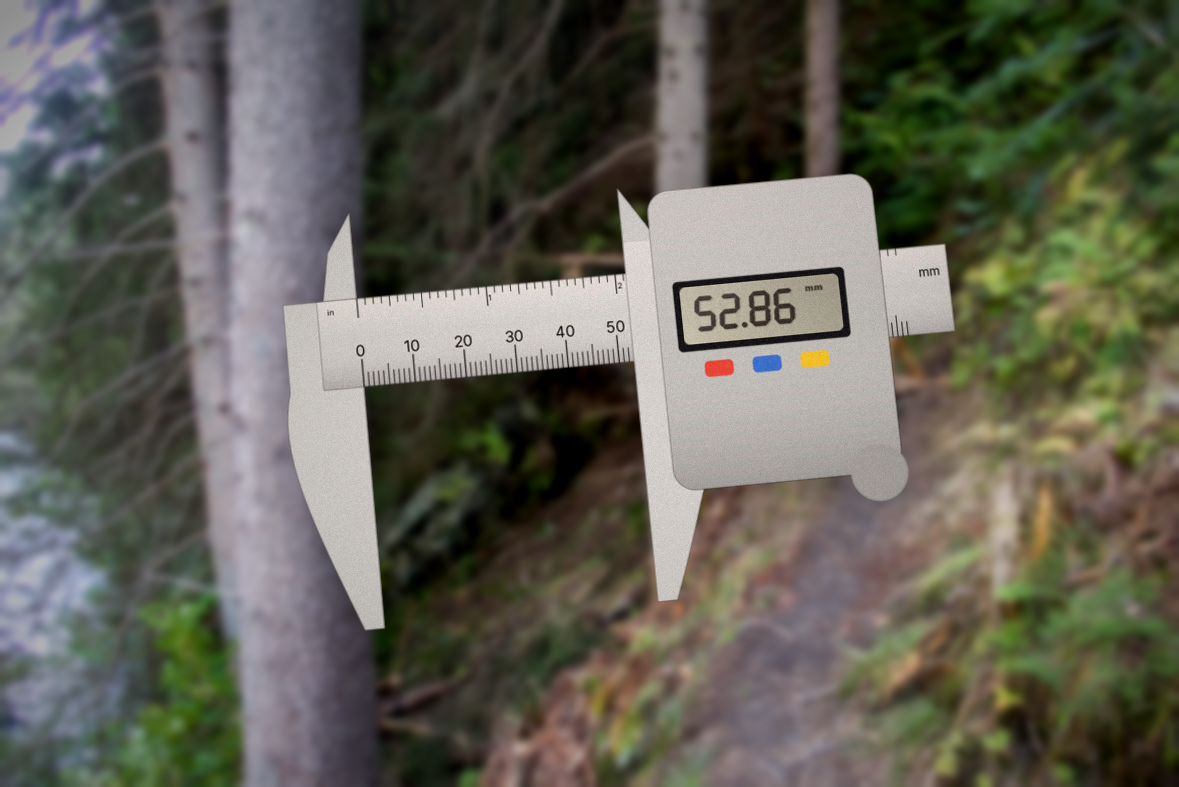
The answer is 52.86 mm
